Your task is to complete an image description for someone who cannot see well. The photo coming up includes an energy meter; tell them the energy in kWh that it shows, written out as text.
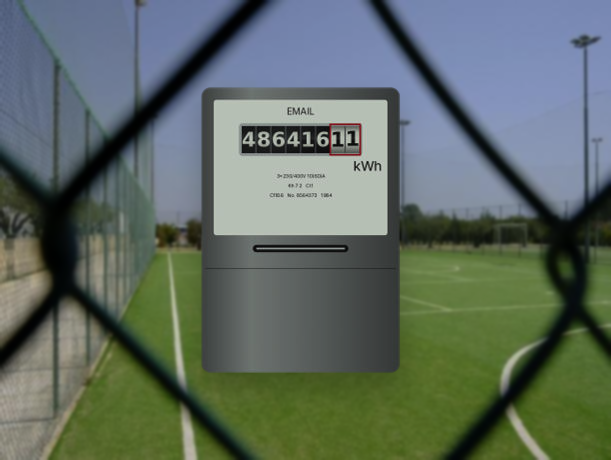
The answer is 486416.11 kWh
